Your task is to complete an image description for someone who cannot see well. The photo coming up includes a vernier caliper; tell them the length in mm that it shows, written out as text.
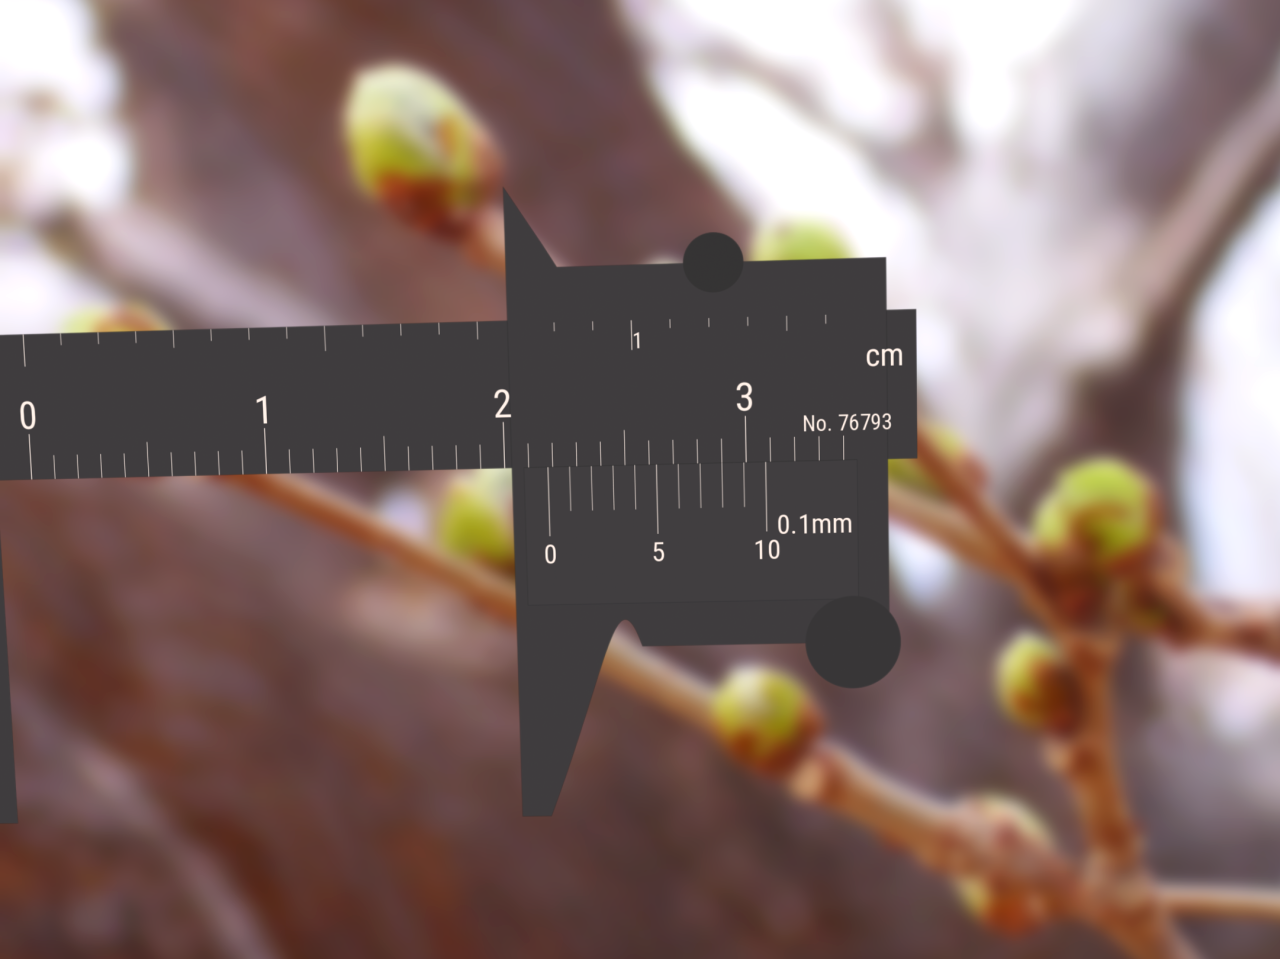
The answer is 21.8 mm
